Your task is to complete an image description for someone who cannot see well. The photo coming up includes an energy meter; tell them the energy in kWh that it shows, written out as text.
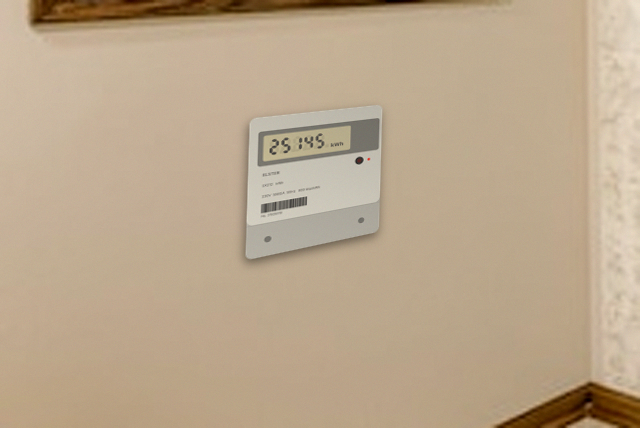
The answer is 25145 kWh
